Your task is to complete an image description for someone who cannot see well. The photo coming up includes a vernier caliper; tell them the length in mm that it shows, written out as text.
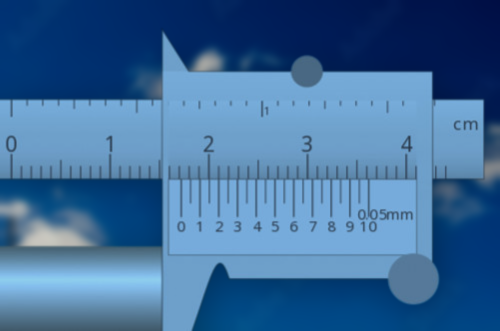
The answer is 17.2 mm
